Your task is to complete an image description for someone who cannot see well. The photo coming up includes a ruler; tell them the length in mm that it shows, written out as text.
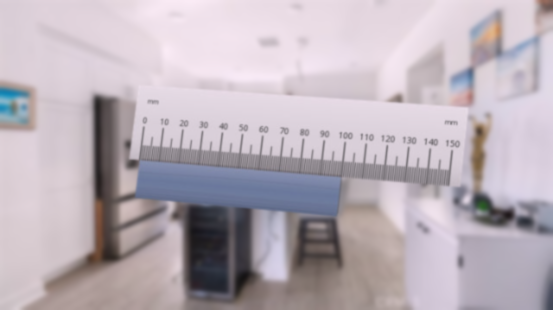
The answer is 100 mm
